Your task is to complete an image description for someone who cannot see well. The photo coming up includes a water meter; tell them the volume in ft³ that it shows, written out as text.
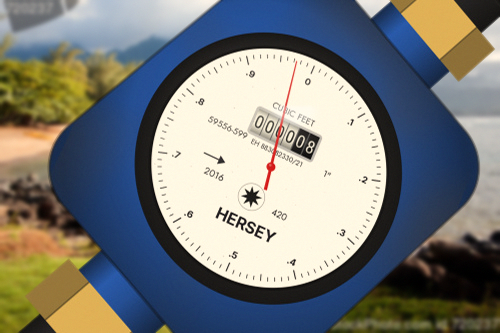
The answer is 7.97 ft³
